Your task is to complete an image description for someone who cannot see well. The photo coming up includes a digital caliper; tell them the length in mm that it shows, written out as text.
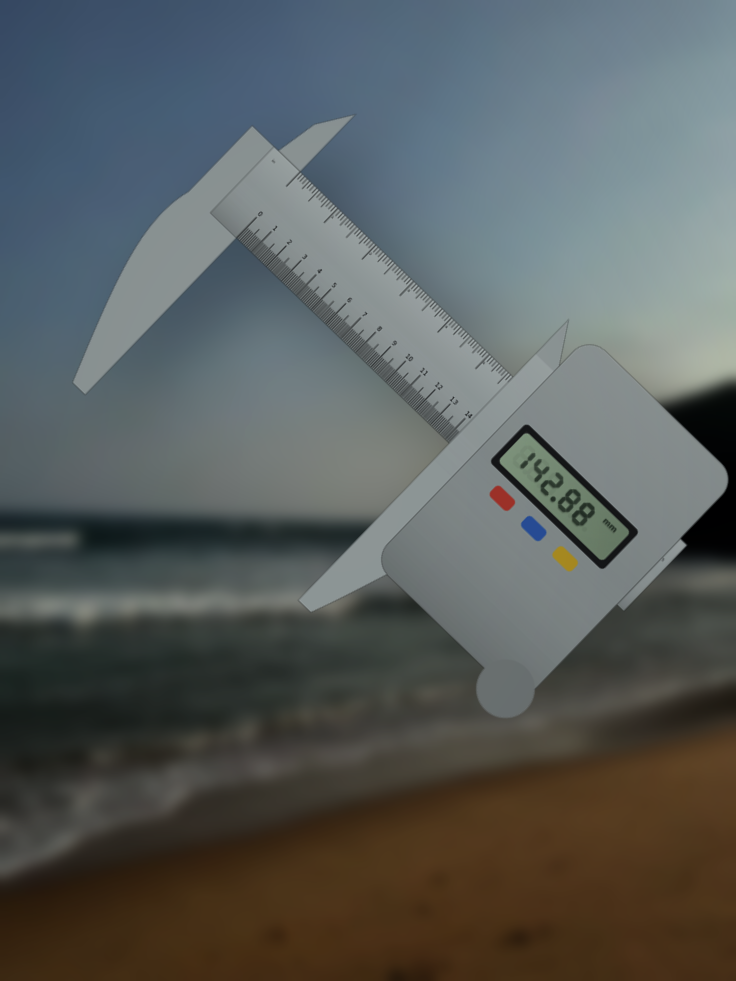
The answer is 142.88 mm
